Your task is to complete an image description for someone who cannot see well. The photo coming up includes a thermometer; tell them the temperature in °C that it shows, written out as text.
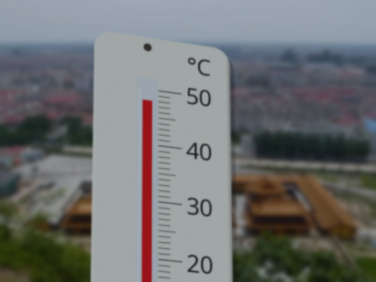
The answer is 48 °C
